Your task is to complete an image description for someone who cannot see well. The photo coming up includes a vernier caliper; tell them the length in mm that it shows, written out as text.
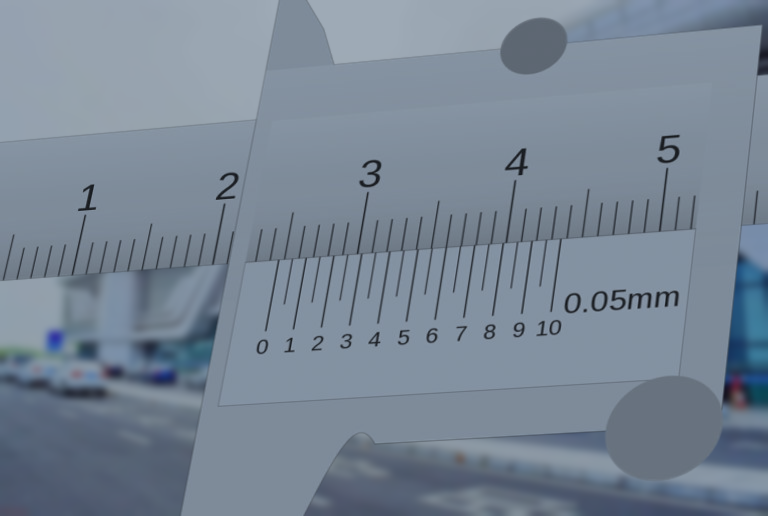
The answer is 24.6 mm
